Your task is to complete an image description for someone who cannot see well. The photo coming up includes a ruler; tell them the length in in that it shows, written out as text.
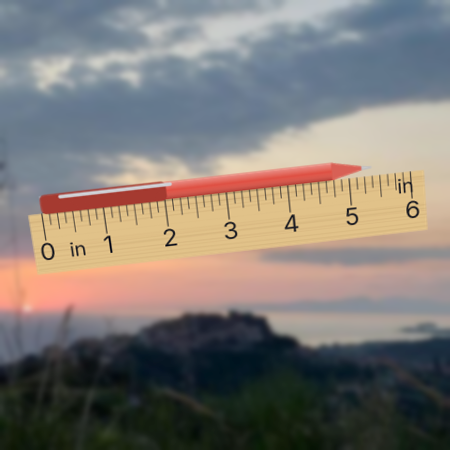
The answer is 5.375 in
